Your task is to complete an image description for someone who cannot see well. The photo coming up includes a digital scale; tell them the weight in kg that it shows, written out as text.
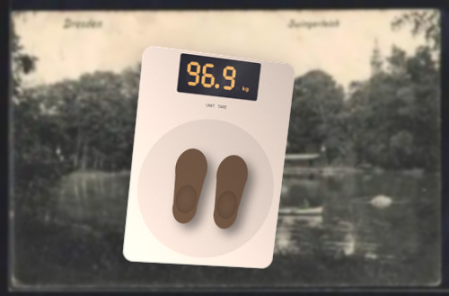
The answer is 96.9 kg
